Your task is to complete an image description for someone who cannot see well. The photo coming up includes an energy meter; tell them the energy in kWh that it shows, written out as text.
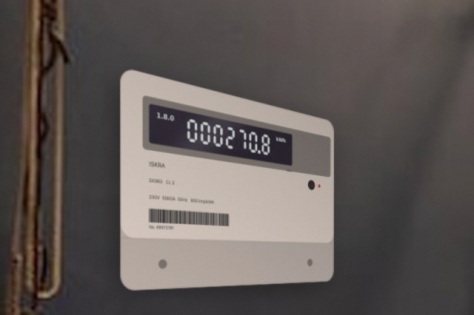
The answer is 270.8 kWh
